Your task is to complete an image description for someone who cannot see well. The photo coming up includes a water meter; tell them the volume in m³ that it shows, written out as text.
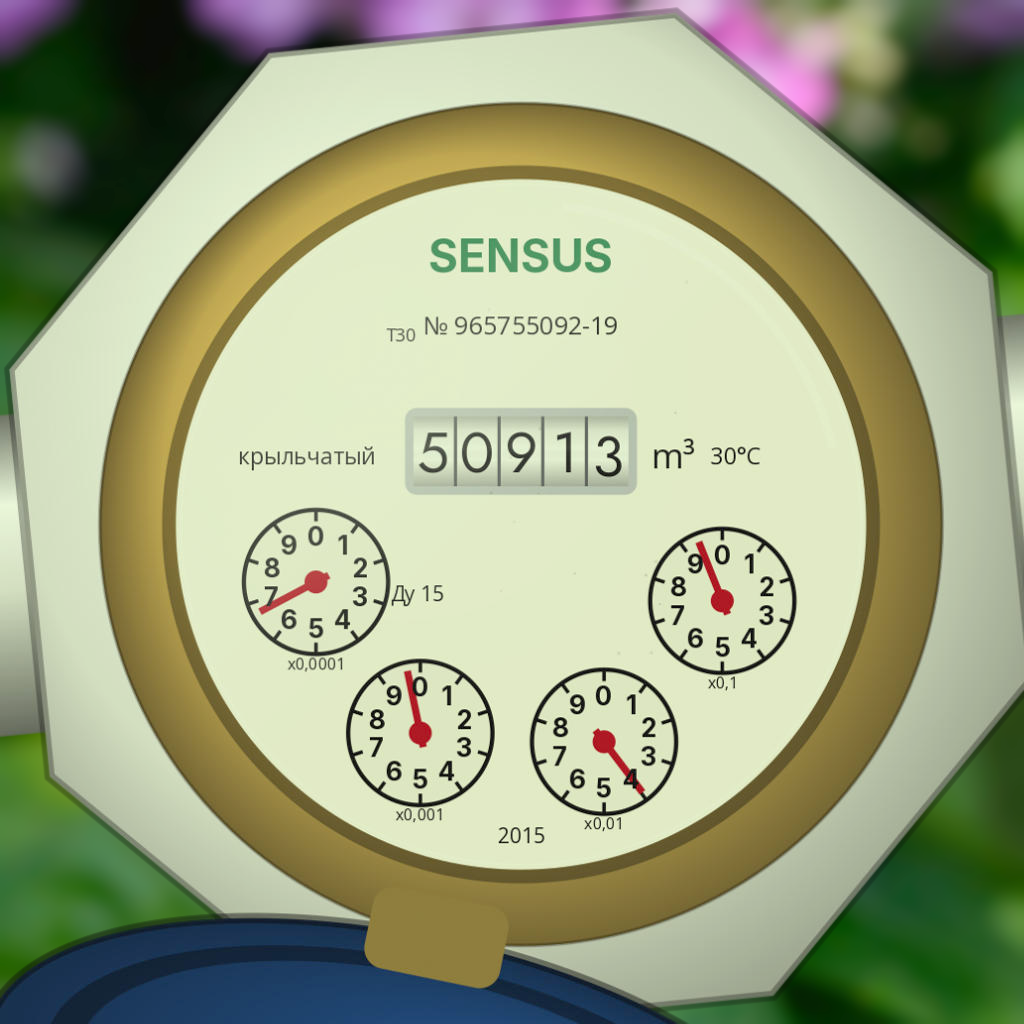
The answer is 50912.9396 m³
